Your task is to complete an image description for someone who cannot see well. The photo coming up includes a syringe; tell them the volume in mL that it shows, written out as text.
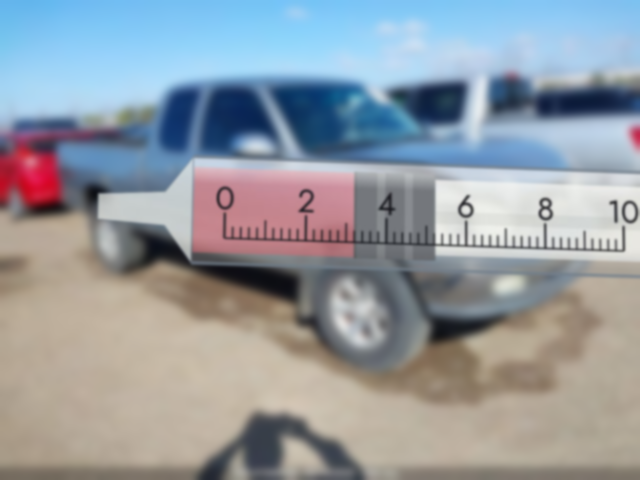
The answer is 3.2 mL
